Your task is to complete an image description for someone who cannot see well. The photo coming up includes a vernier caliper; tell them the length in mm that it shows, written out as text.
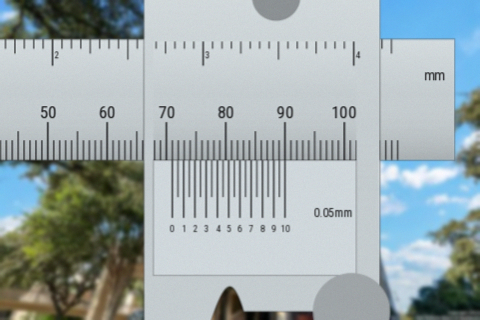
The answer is 71.0 mm
